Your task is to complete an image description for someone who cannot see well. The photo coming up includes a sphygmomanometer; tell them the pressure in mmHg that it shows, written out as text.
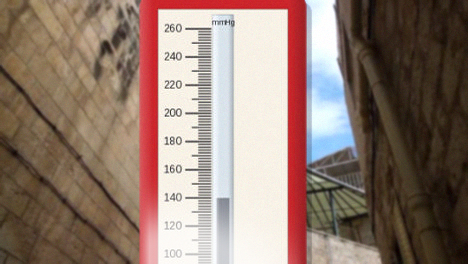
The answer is 140 mmHg
